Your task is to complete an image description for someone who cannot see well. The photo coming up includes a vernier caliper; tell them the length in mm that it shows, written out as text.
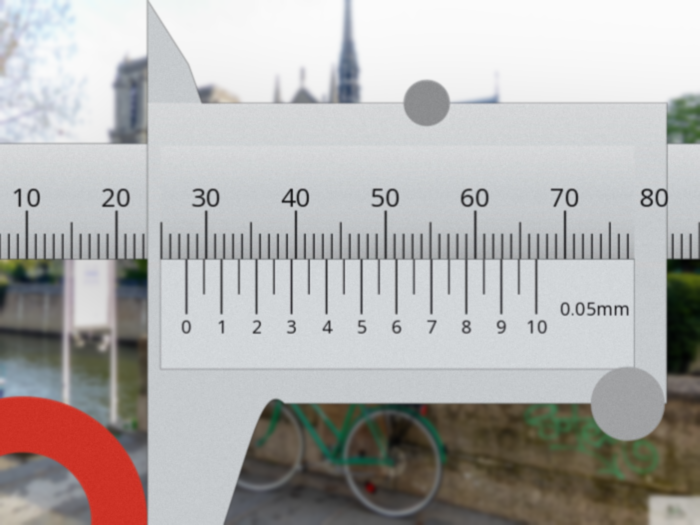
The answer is 27.8 mm
